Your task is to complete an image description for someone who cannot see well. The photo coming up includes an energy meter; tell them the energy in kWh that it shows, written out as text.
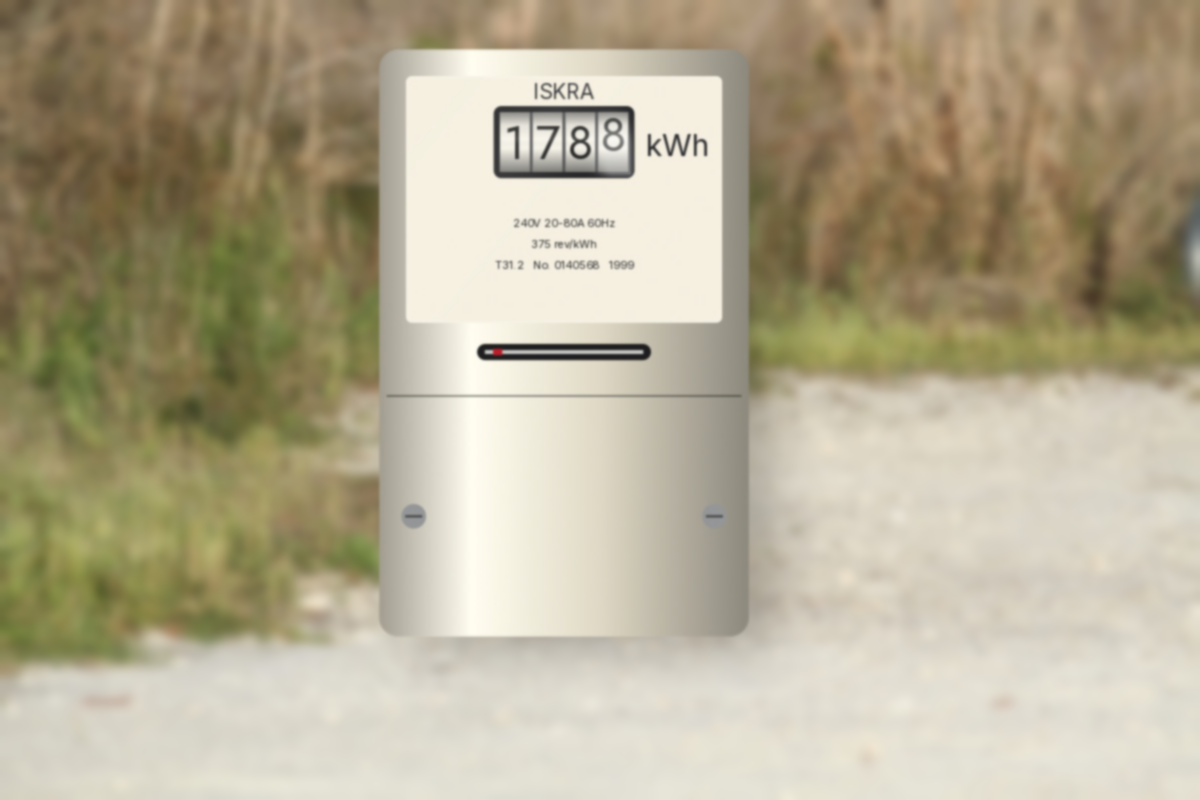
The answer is 1788 kWh
